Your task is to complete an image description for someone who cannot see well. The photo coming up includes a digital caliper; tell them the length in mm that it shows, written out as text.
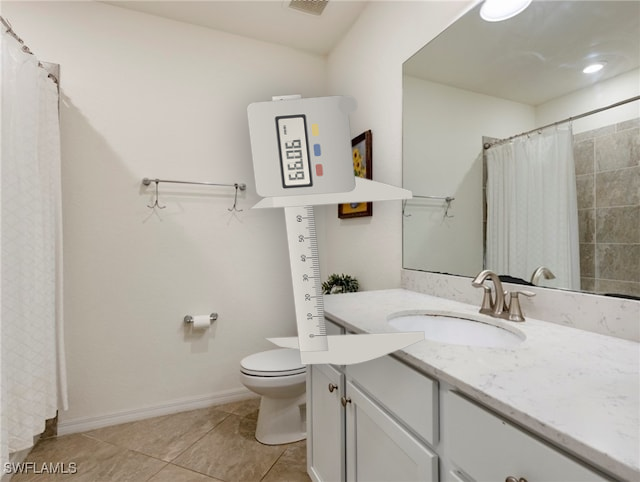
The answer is 66.06 mm
